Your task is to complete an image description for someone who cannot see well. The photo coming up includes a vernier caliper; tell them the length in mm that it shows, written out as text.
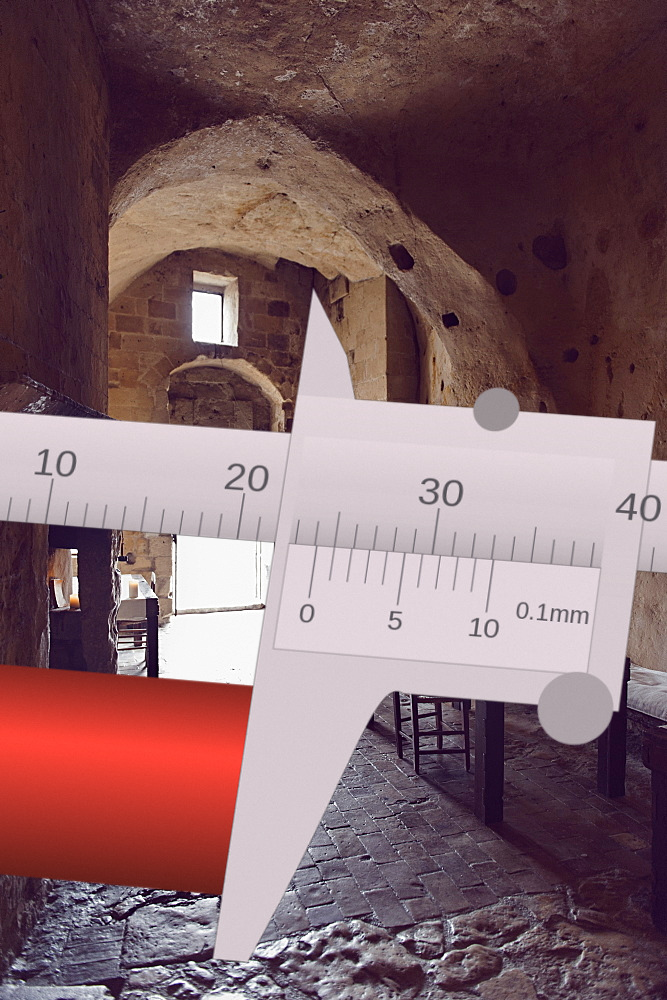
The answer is 24.1 mm
